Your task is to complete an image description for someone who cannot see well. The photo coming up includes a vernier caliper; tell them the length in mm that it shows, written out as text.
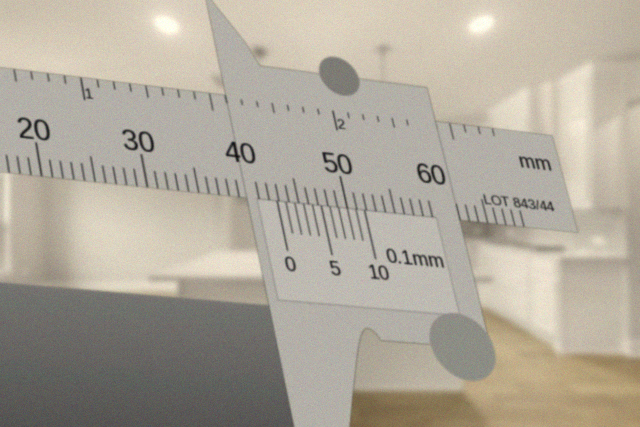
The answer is 42.8 mm
